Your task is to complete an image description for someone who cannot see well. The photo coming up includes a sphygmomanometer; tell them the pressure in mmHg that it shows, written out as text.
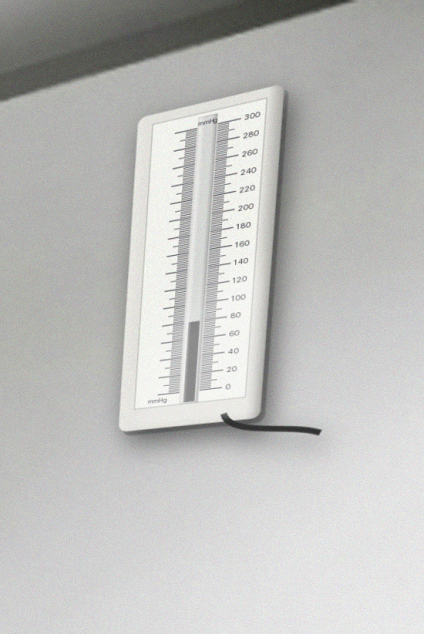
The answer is 80 mmHg
